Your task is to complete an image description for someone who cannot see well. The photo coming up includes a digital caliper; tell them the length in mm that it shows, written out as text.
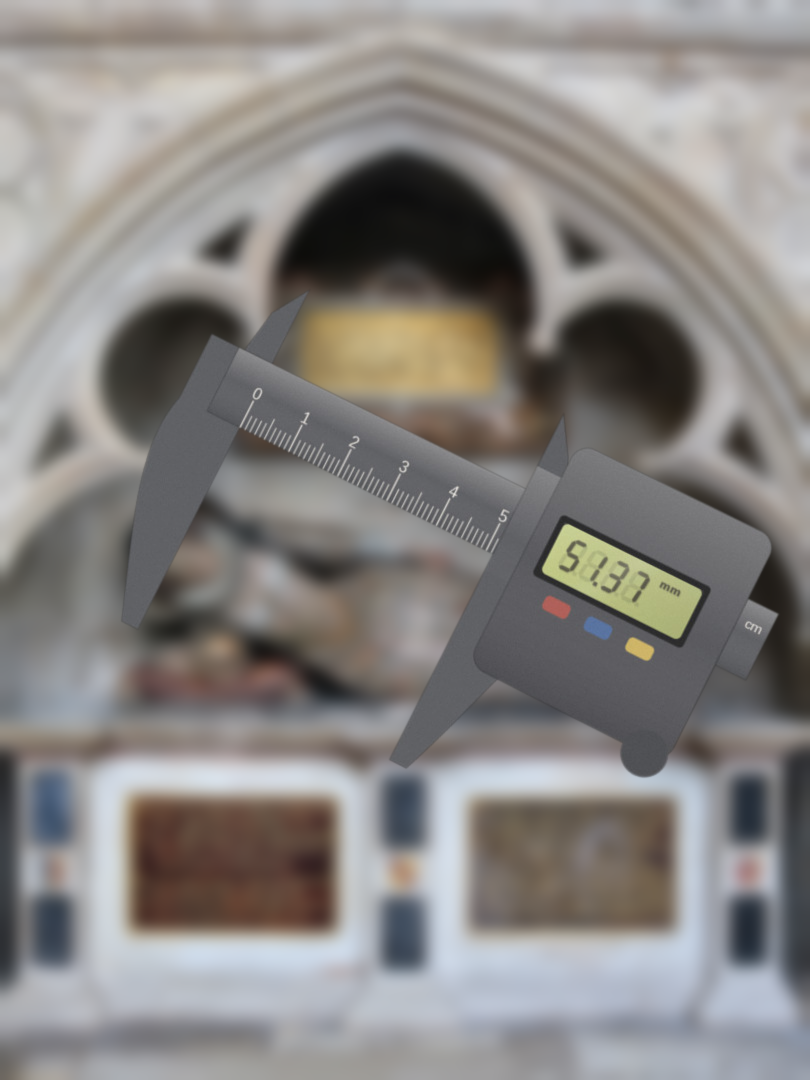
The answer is 51.37 mm
